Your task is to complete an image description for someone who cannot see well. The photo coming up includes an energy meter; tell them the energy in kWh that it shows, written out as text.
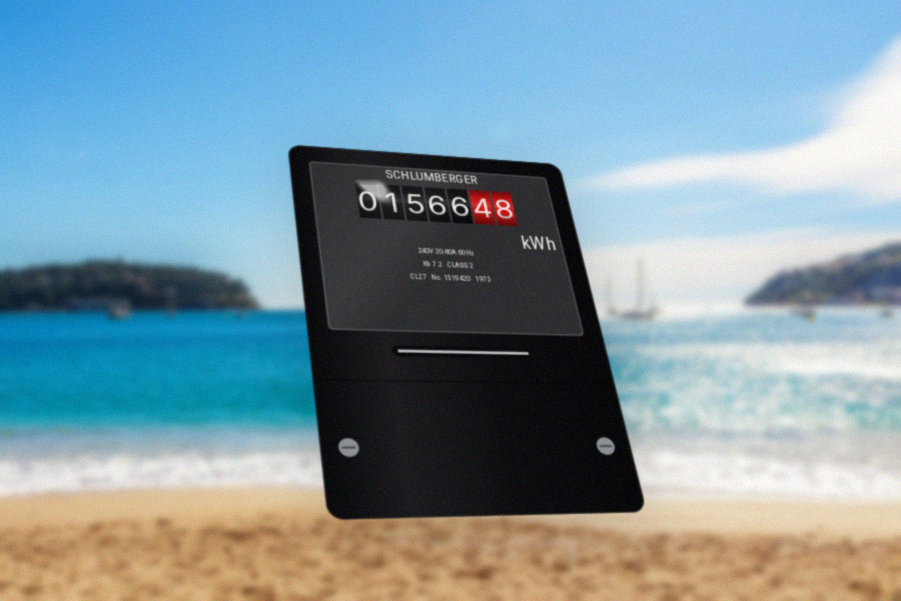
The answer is 1566.48 kWh
